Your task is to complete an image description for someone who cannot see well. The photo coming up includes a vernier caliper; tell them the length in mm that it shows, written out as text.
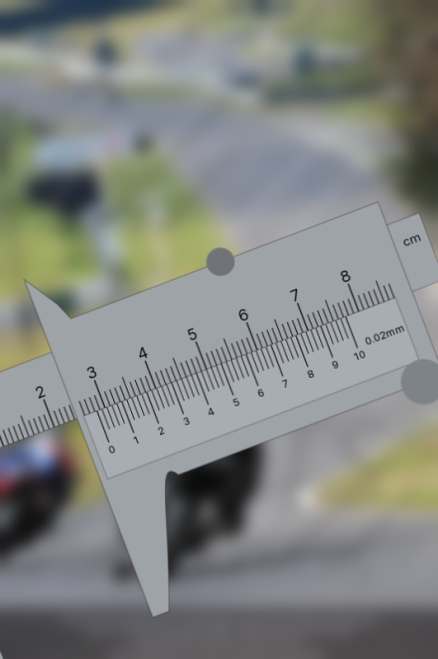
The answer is 28.4 mm
